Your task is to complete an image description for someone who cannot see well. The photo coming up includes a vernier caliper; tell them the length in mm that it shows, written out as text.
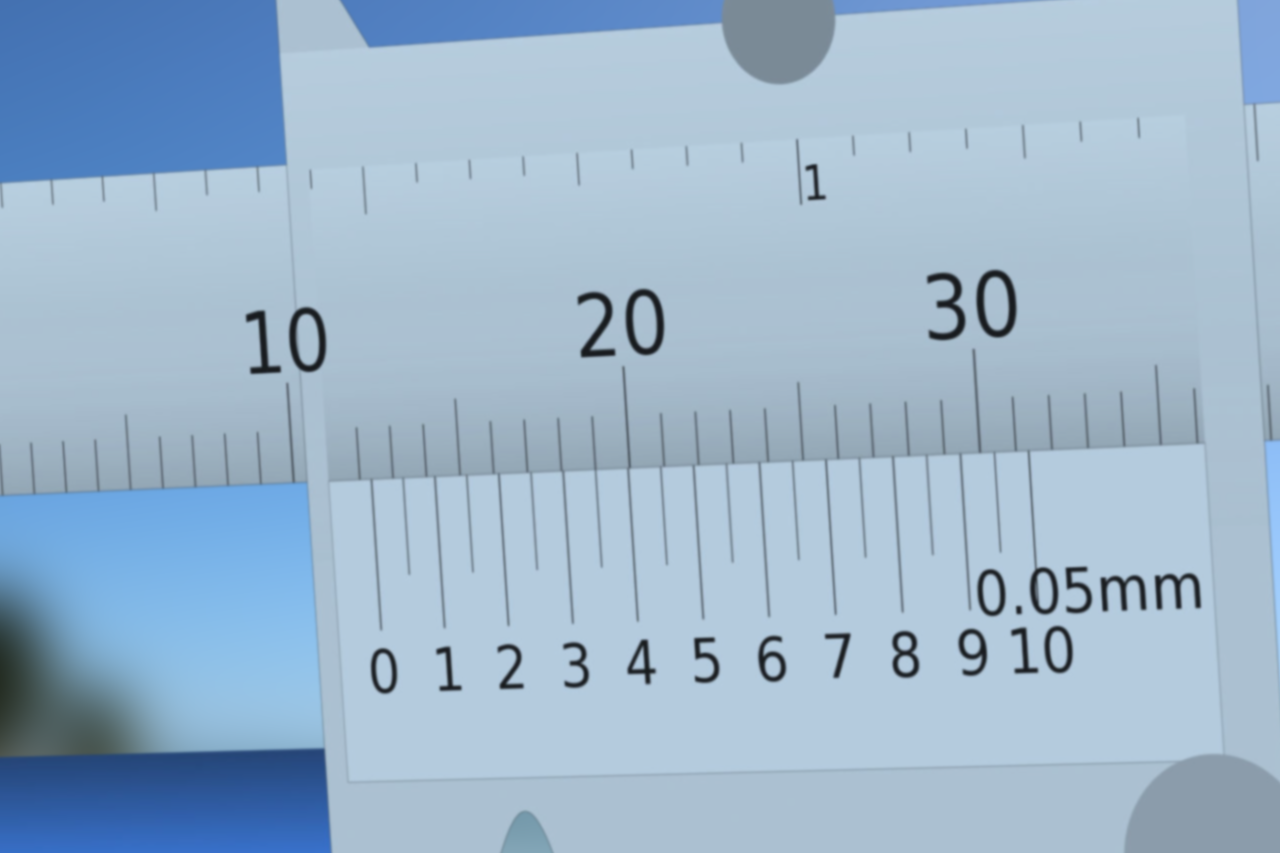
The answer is 12.35 mm
